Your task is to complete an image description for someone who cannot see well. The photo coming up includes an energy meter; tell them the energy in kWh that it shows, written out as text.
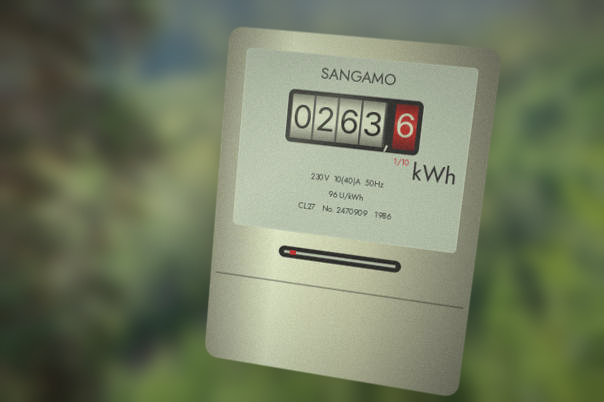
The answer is 263.6 kWh
